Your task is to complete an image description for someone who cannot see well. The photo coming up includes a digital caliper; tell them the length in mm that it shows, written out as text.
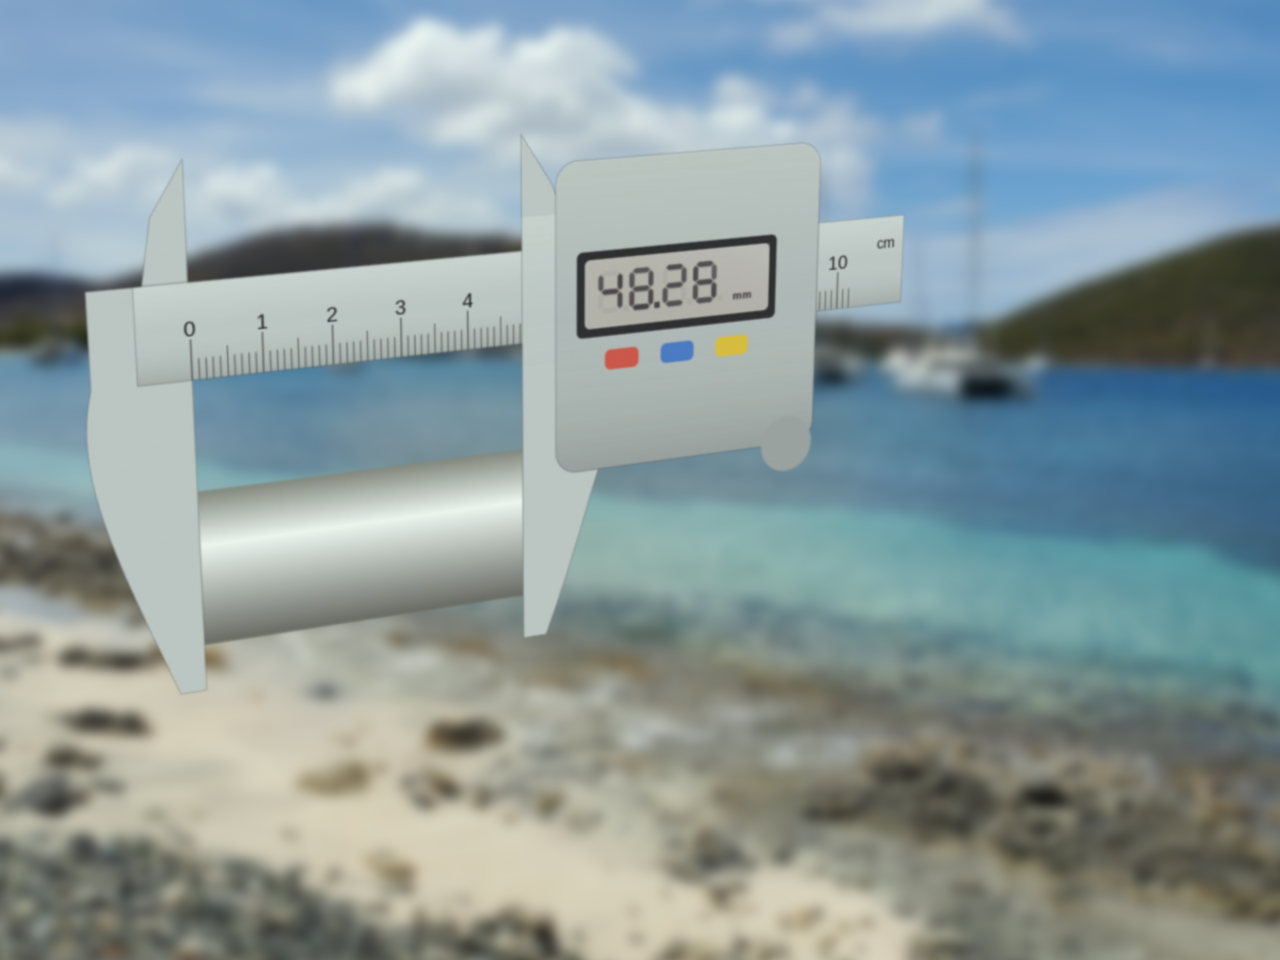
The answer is 48.28 mm
